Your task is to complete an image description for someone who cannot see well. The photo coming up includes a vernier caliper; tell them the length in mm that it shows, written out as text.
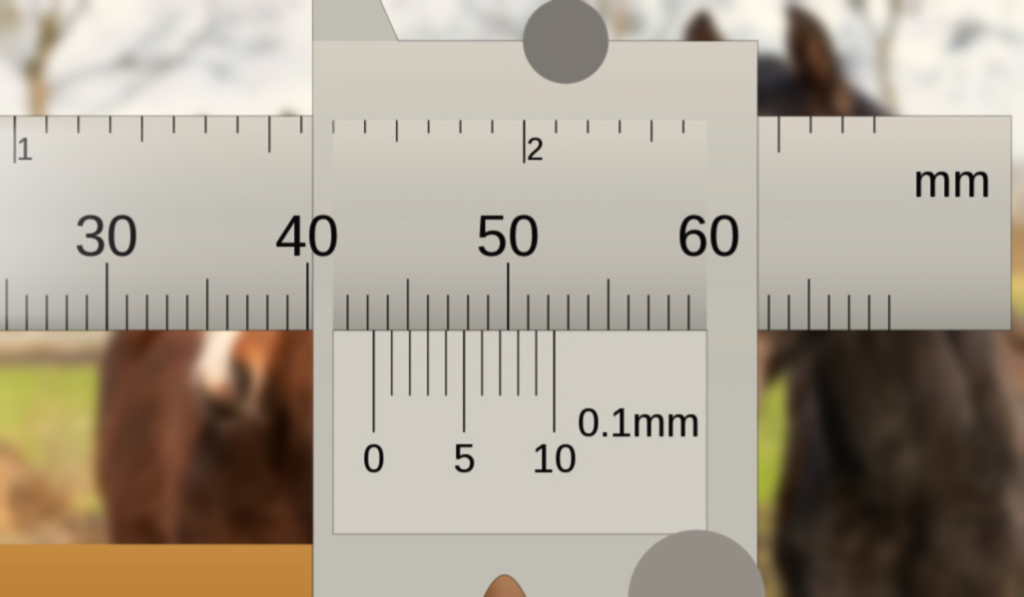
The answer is 43.3 mm
